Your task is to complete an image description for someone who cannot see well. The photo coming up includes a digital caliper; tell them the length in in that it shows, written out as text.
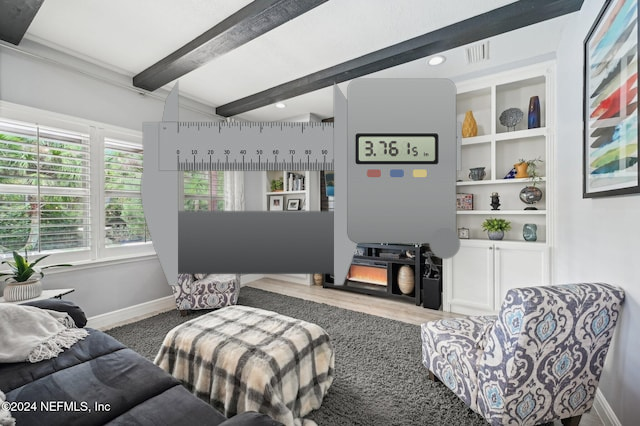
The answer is 3.7615 in
